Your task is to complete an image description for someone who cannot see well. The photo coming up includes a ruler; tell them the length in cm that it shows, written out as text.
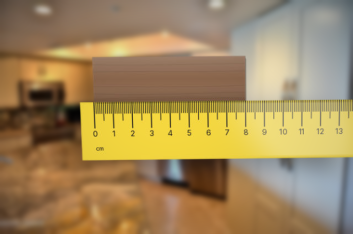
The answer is 8 cm
